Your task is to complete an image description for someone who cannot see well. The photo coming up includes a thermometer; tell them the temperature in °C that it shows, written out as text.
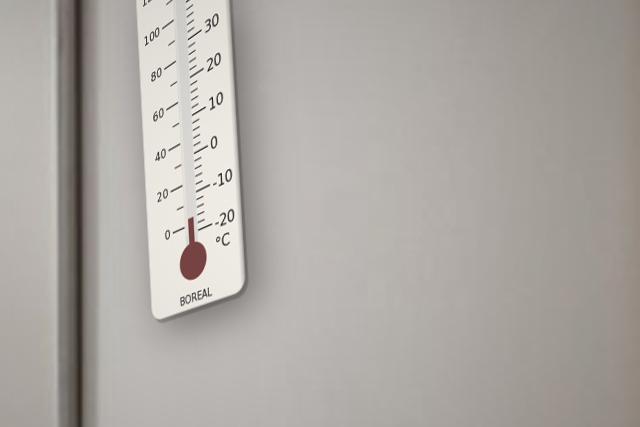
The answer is -16 °C
